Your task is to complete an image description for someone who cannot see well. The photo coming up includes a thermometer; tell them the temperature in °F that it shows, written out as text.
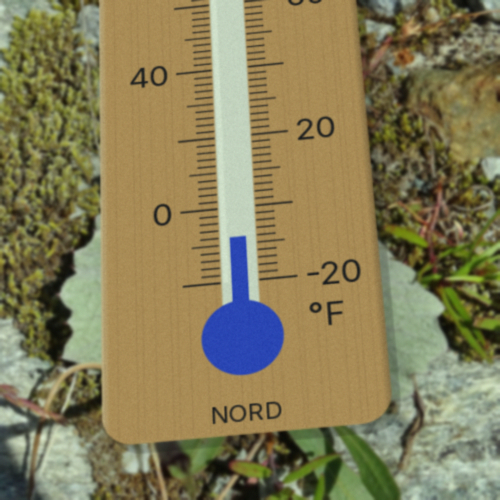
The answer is -8 °F
